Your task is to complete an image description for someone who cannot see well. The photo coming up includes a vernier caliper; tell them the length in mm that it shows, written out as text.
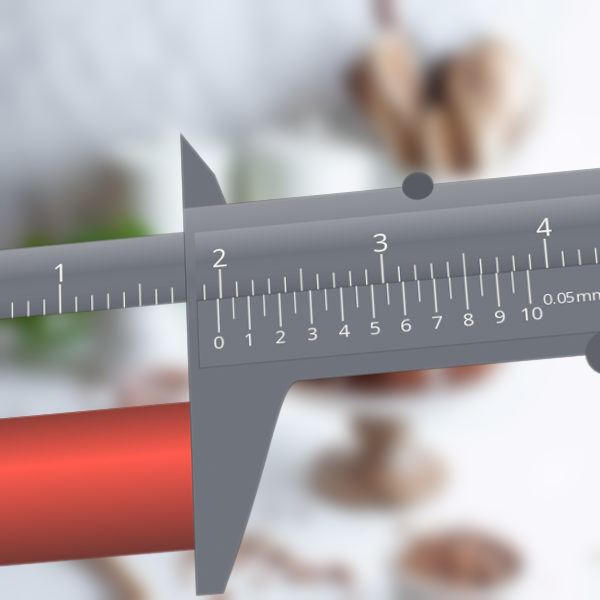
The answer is 19.8 mm
